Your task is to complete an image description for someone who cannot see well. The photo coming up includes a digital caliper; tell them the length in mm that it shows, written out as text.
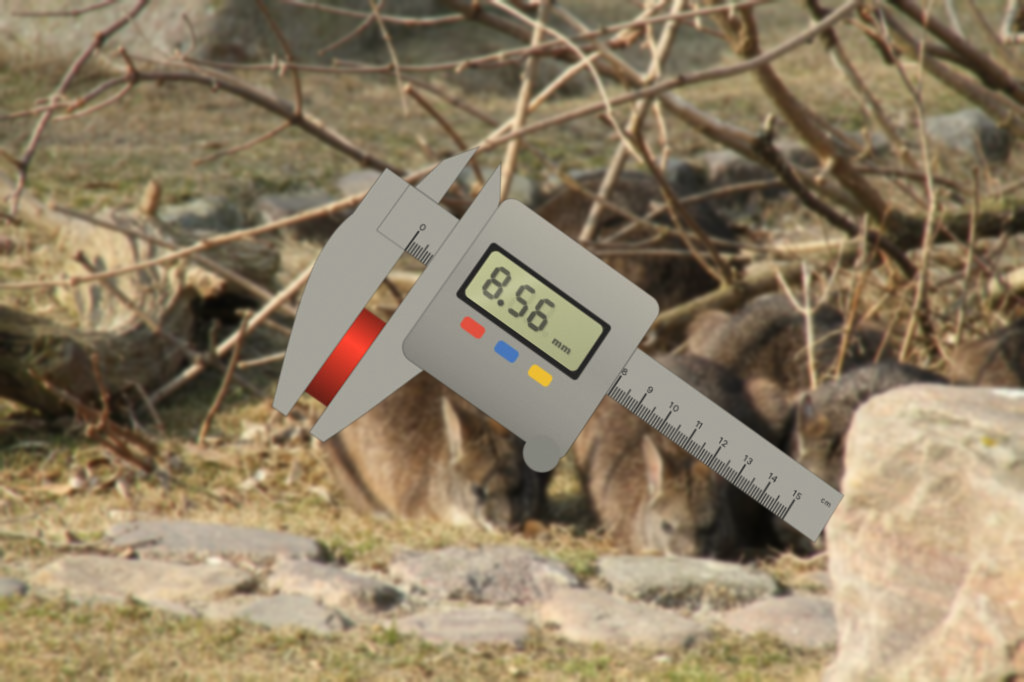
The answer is 8.56 mm
